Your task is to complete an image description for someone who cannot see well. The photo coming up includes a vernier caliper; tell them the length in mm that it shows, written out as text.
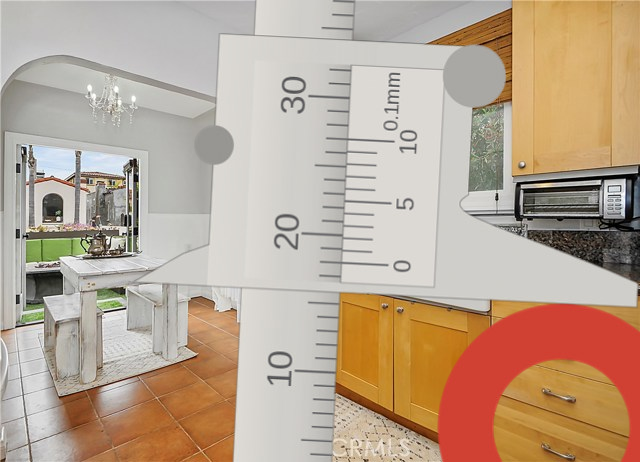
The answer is 18.0 mm
